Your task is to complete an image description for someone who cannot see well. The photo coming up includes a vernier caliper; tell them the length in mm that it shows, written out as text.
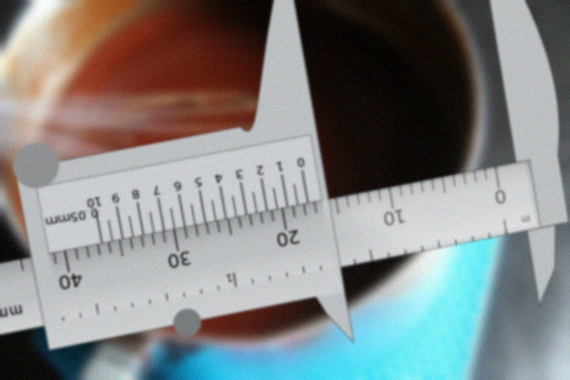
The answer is 17.6 mm
